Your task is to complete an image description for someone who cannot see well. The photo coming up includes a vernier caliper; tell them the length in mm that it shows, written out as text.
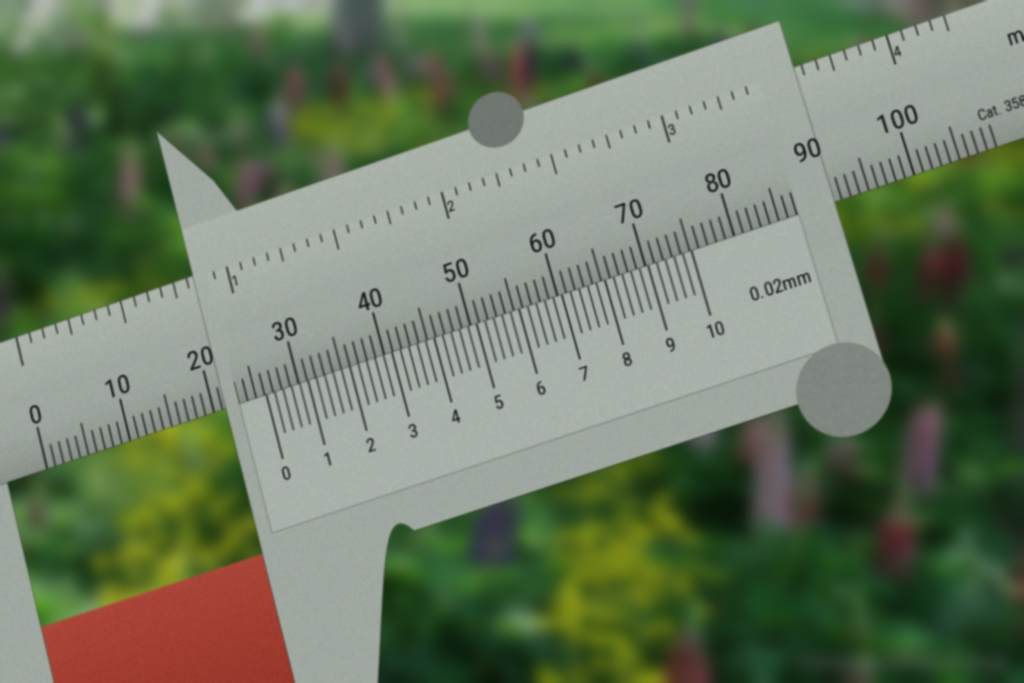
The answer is 26.2 mm
